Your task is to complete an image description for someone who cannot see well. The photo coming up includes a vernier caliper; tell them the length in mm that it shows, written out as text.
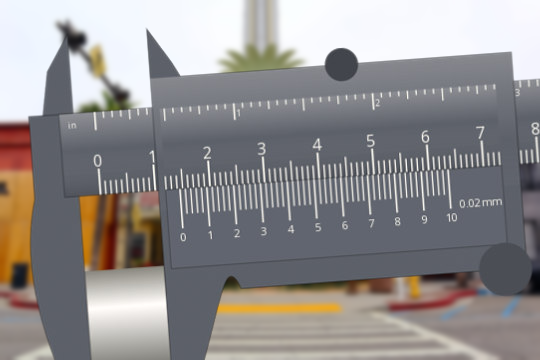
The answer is 14.5 mm
